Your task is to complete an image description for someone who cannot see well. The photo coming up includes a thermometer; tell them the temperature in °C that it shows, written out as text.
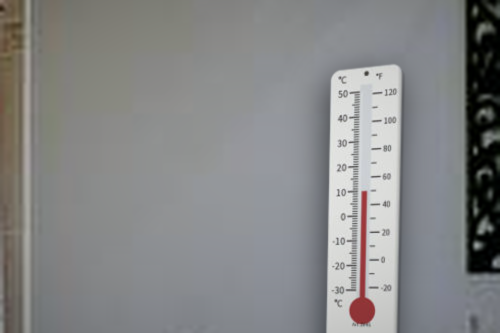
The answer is 10 °C
